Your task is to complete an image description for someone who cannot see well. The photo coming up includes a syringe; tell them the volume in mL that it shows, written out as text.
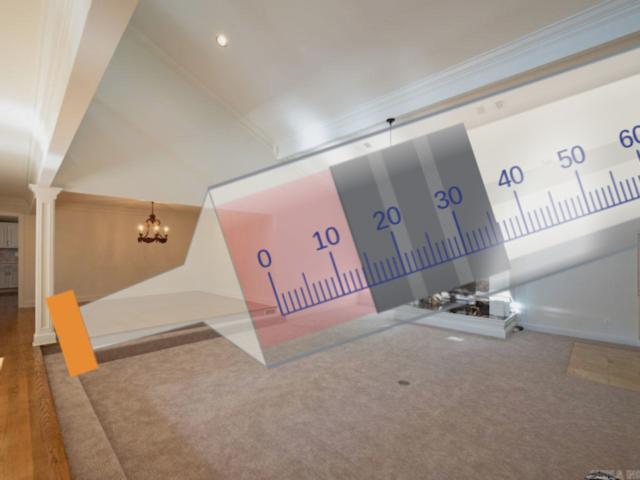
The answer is 14 mL
